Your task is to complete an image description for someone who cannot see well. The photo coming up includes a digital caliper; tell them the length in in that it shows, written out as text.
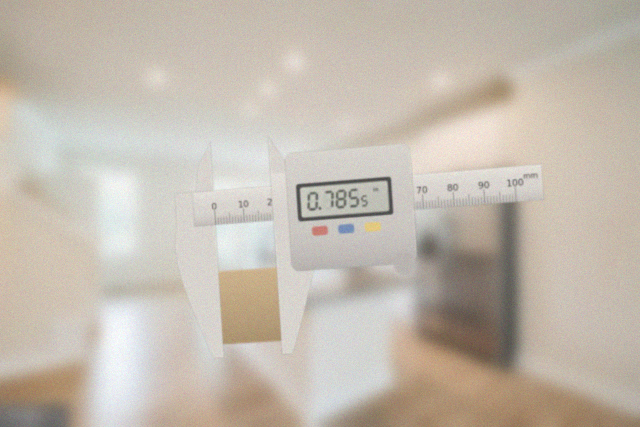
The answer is 0.7855 in
